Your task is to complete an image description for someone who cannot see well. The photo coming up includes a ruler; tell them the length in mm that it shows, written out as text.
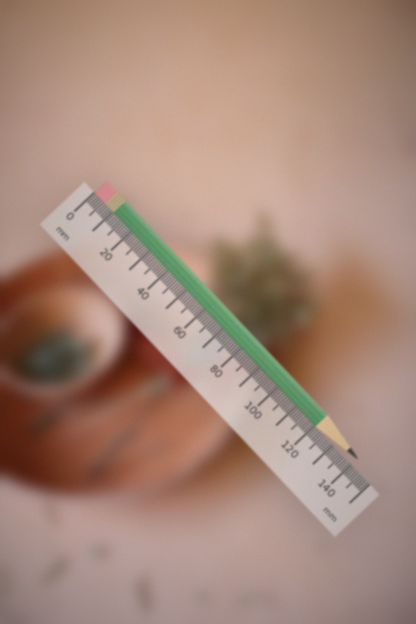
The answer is 140 mm
